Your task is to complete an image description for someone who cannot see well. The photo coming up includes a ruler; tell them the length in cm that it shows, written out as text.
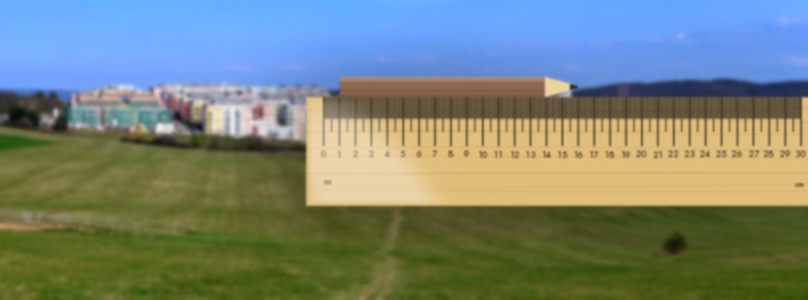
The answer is 15 cm
